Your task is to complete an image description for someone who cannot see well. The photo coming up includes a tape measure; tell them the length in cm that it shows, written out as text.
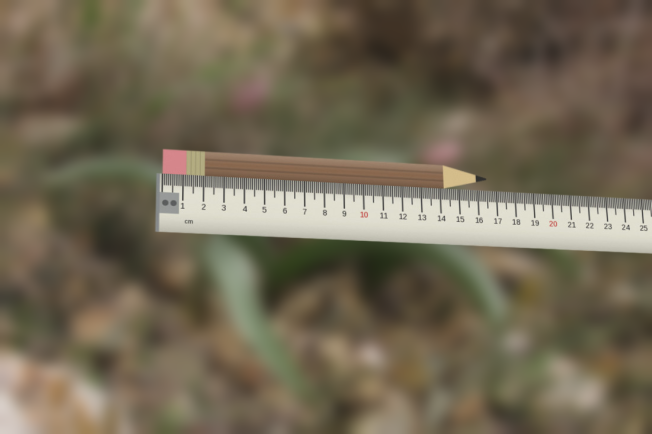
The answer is 16.5 cm
